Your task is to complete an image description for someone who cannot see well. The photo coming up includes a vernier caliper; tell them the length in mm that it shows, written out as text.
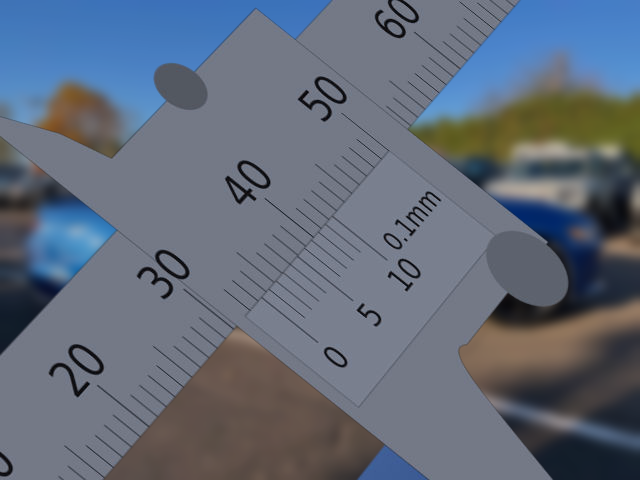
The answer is 33.4 mm
